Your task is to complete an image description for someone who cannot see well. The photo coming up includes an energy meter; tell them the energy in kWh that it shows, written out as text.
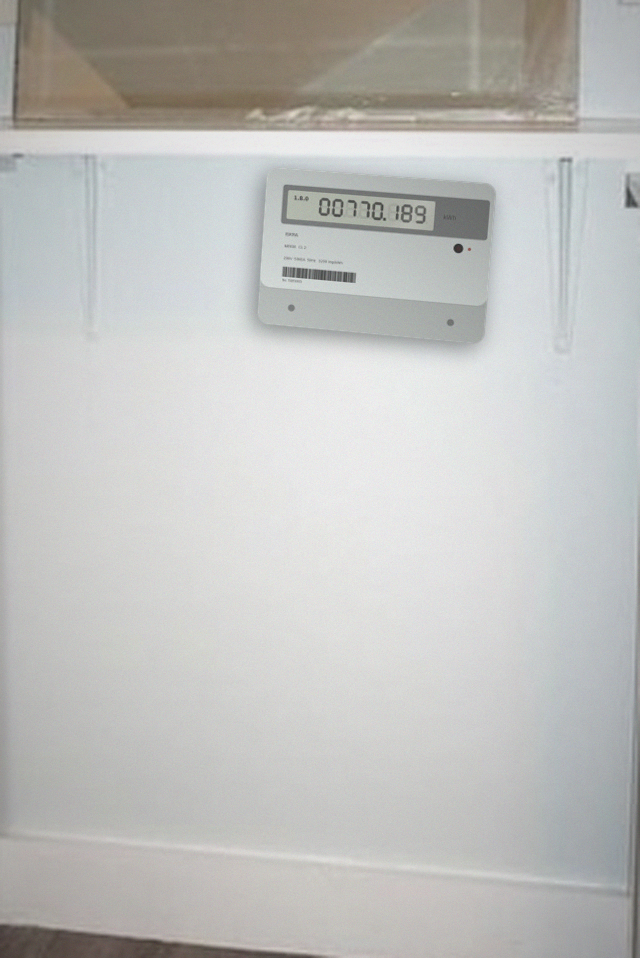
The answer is 770.189 kWh
